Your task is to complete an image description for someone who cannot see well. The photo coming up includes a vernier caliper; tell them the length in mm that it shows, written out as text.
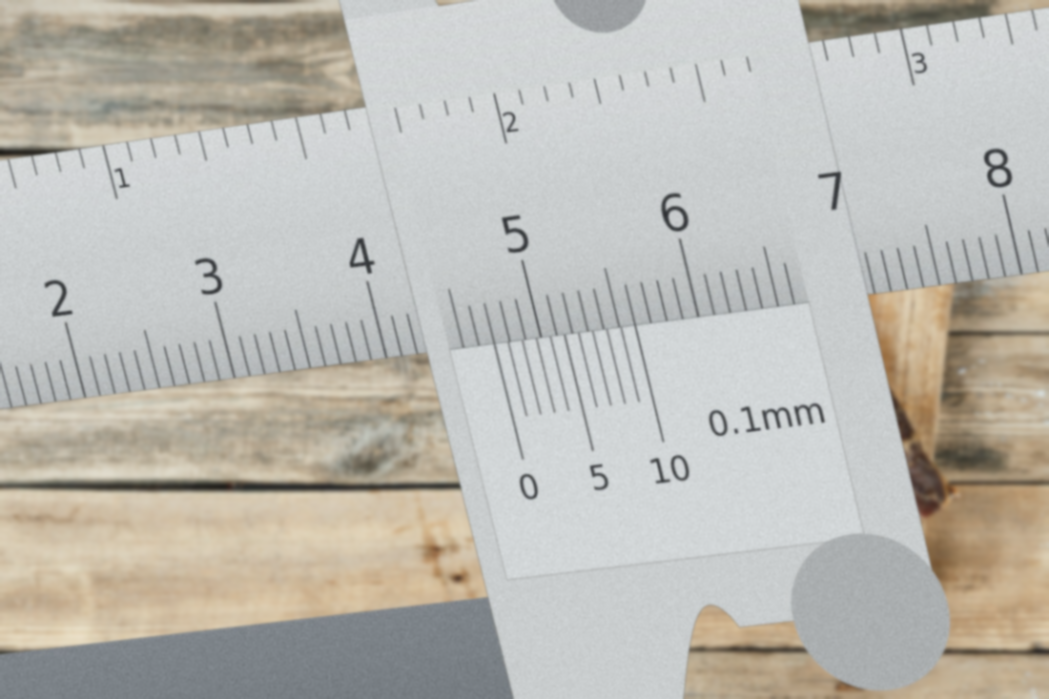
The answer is 47.0 mm
